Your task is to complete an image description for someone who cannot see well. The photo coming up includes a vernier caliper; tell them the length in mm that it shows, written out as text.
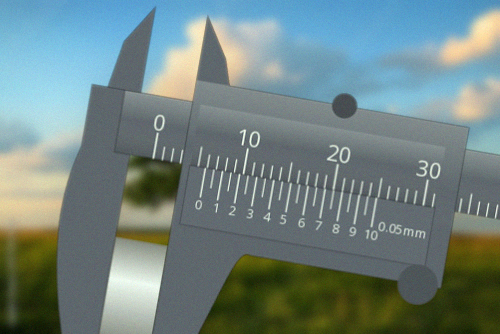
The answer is 5.8 mm
